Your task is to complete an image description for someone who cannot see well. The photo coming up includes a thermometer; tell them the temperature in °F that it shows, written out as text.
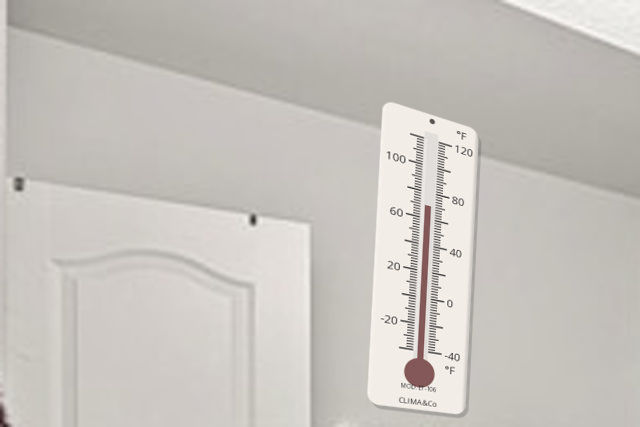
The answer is 70 °F
